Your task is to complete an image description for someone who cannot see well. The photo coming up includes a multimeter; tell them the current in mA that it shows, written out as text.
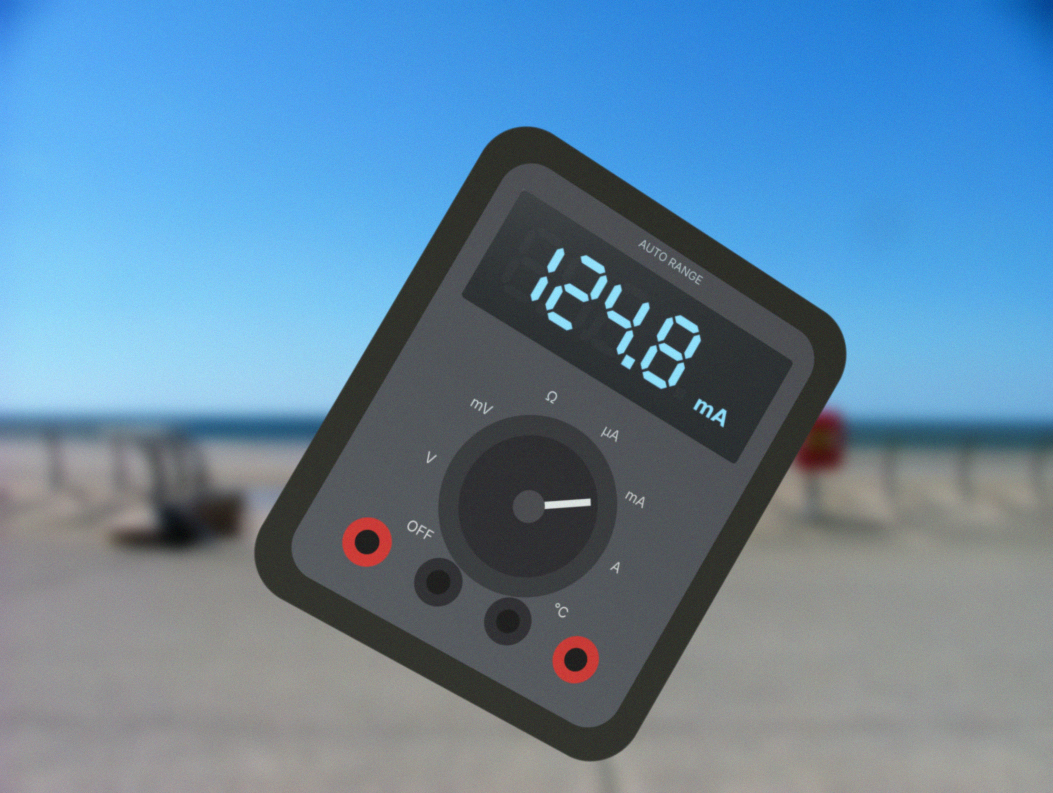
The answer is 124.8 mA
